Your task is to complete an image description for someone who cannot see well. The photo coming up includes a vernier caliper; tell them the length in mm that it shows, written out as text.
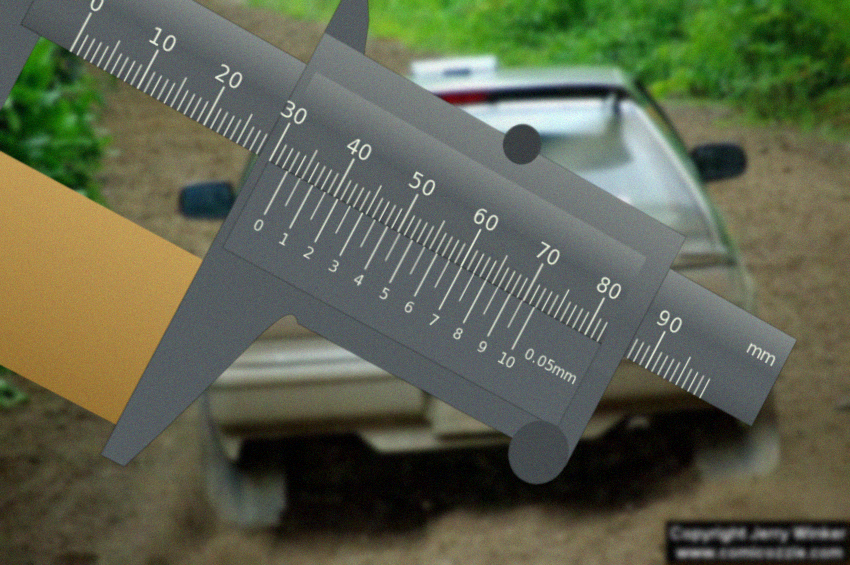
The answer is 32.8 mm
